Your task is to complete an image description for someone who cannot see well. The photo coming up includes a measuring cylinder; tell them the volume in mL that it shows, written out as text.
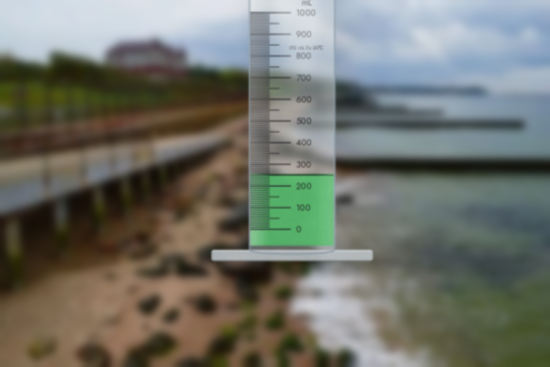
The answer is 250 mL
